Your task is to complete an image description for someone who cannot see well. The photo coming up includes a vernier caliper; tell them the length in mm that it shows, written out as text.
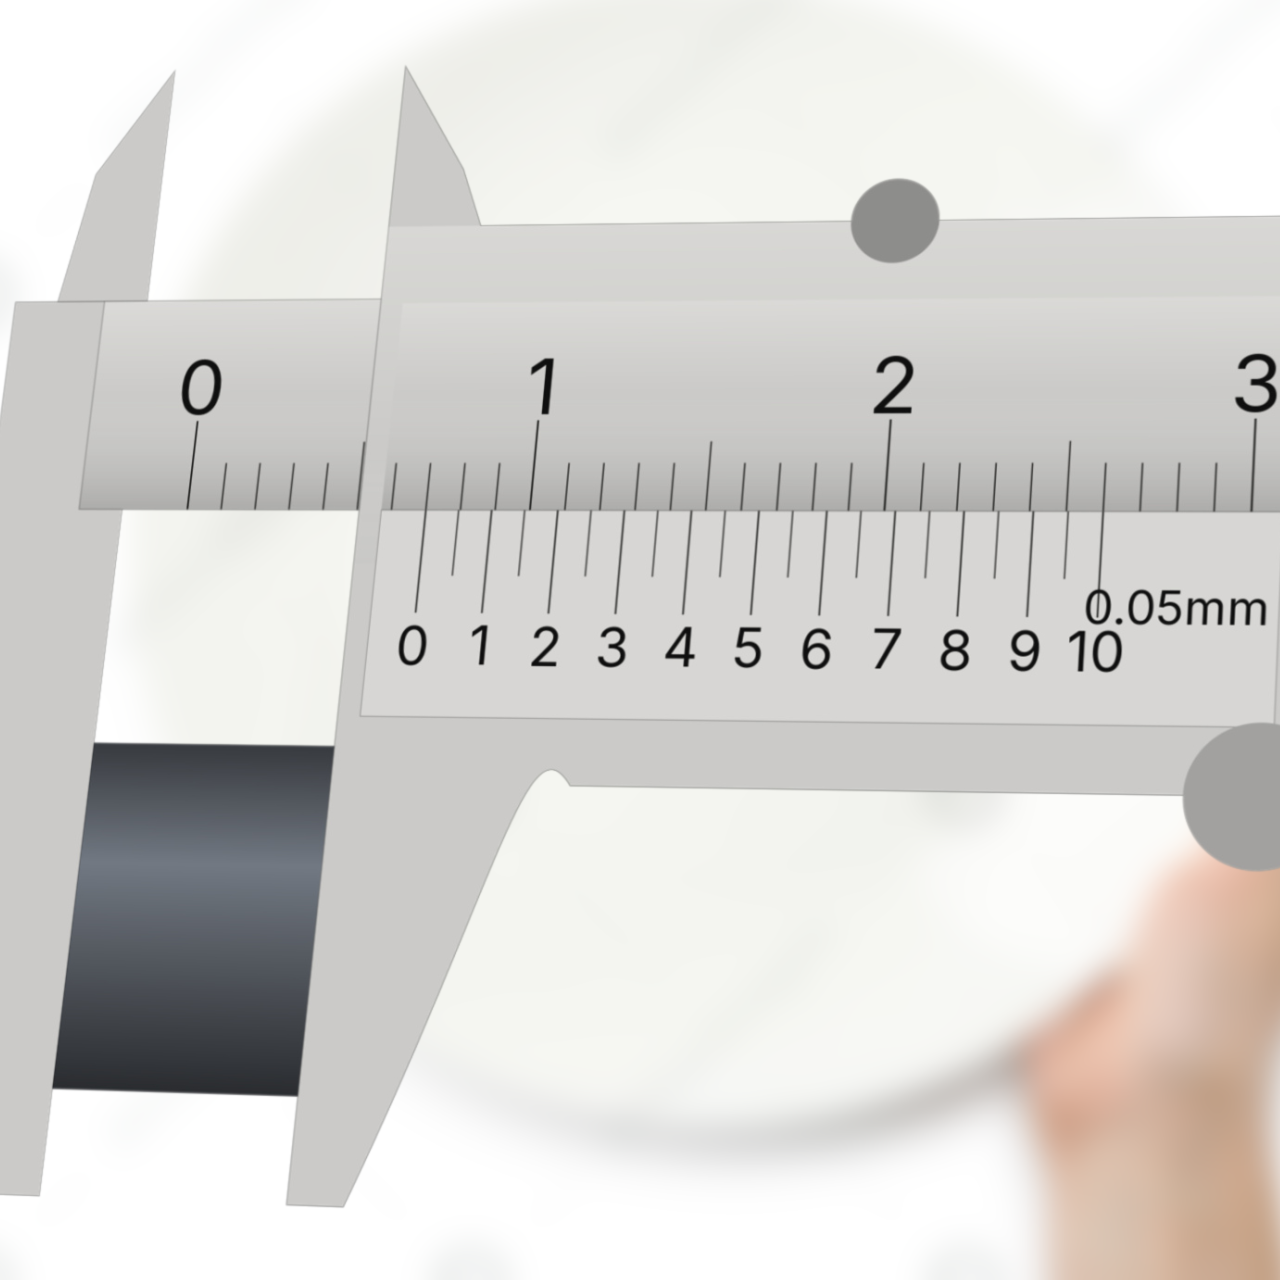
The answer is 7.00 mm
